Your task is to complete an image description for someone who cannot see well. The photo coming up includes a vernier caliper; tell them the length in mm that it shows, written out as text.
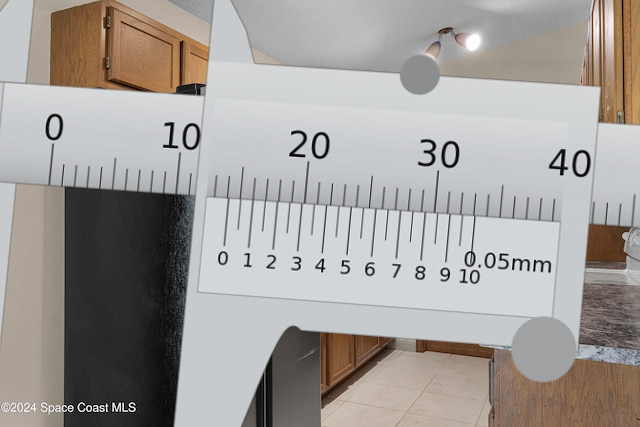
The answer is 14.1 mm
